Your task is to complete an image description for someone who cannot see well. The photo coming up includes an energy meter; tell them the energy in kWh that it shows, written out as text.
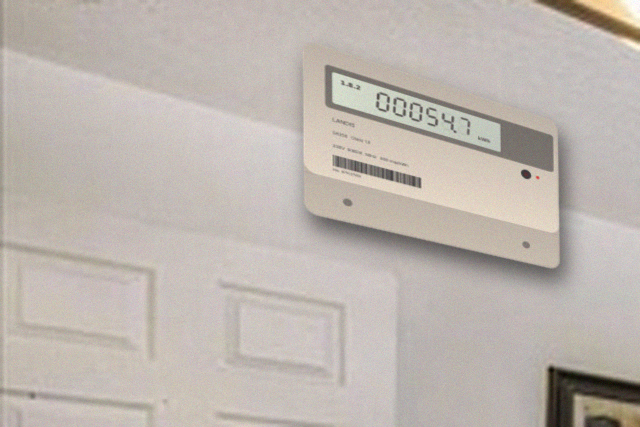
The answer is 54.7 kWh
